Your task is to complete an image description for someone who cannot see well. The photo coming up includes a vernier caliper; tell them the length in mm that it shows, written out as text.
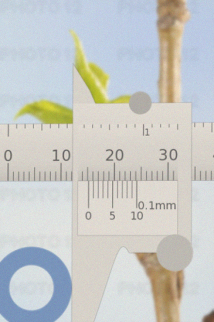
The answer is 15.2 mm
